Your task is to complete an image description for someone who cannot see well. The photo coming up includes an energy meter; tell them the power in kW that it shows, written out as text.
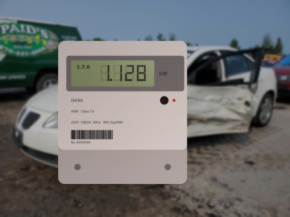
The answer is 1.128 kW
